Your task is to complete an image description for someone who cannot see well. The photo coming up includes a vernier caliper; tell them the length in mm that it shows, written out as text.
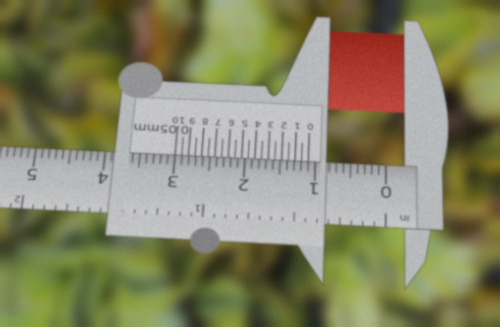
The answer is 11.0 mm
